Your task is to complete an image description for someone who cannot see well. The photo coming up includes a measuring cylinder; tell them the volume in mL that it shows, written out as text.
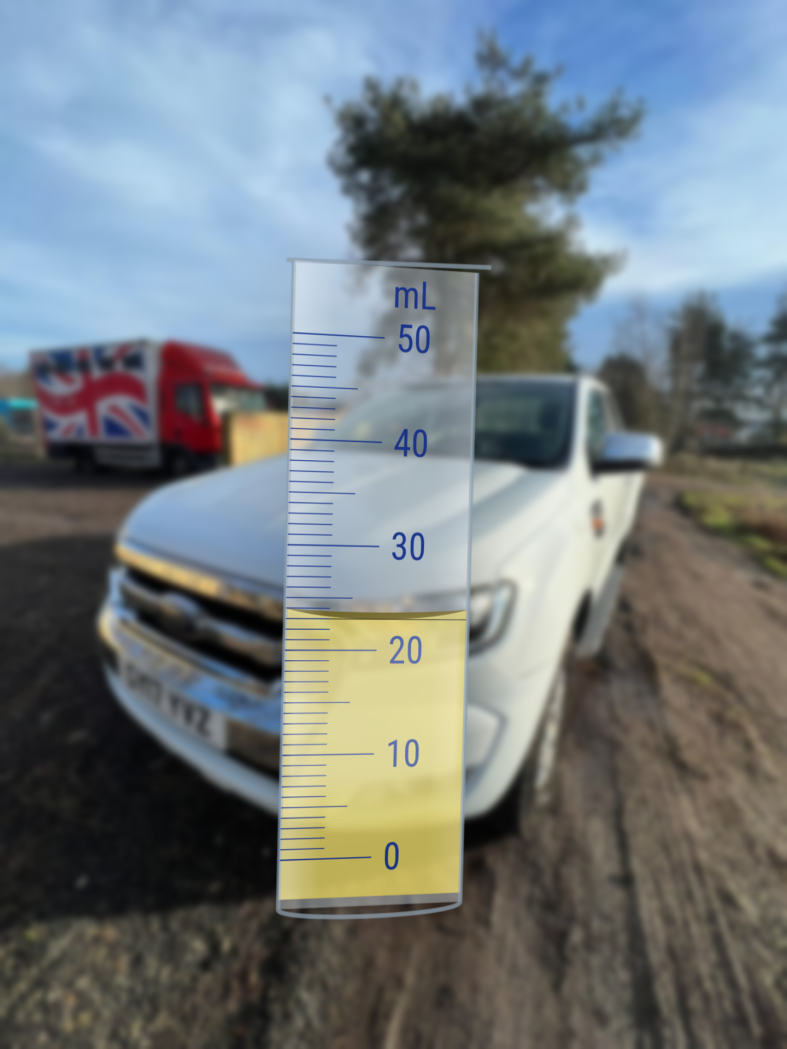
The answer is 23 mL
